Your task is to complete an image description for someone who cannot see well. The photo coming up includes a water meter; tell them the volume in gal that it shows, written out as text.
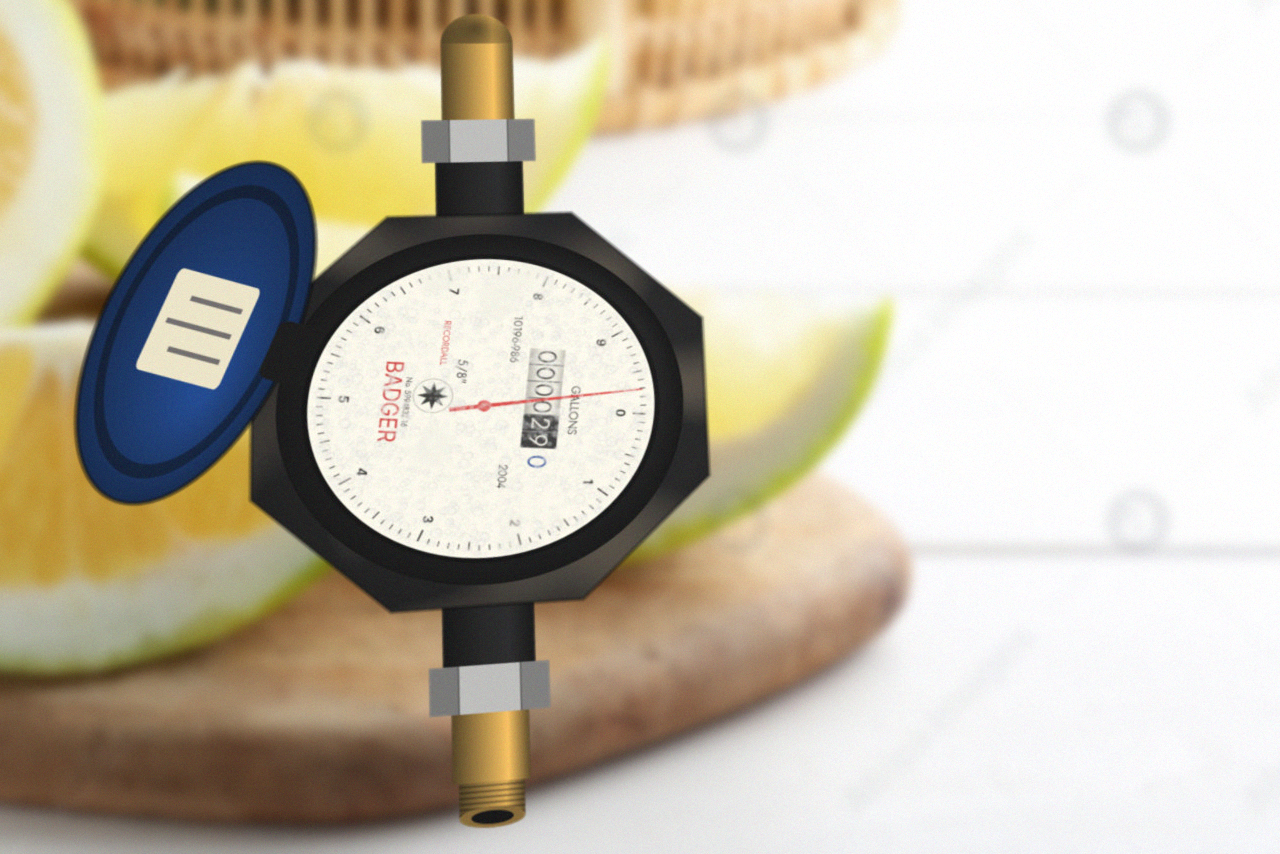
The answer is 289.7 gal
